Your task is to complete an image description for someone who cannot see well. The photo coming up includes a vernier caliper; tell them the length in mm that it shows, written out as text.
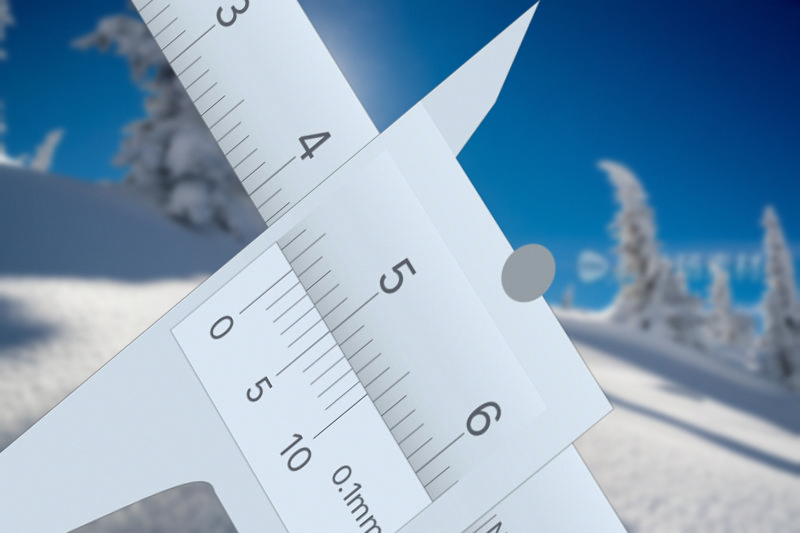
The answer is 45.4 mm
